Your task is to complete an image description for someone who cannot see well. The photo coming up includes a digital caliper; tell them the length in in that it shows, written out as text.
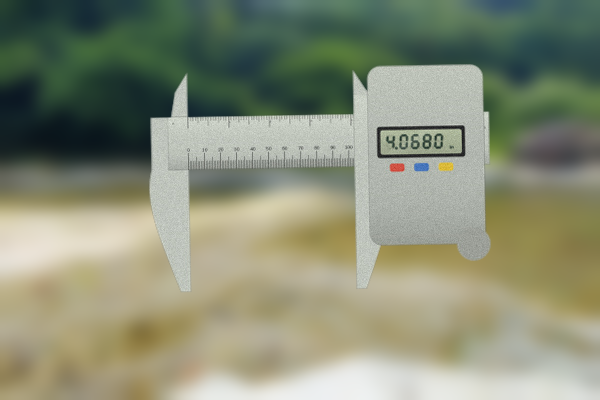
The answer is 4.0680 in
